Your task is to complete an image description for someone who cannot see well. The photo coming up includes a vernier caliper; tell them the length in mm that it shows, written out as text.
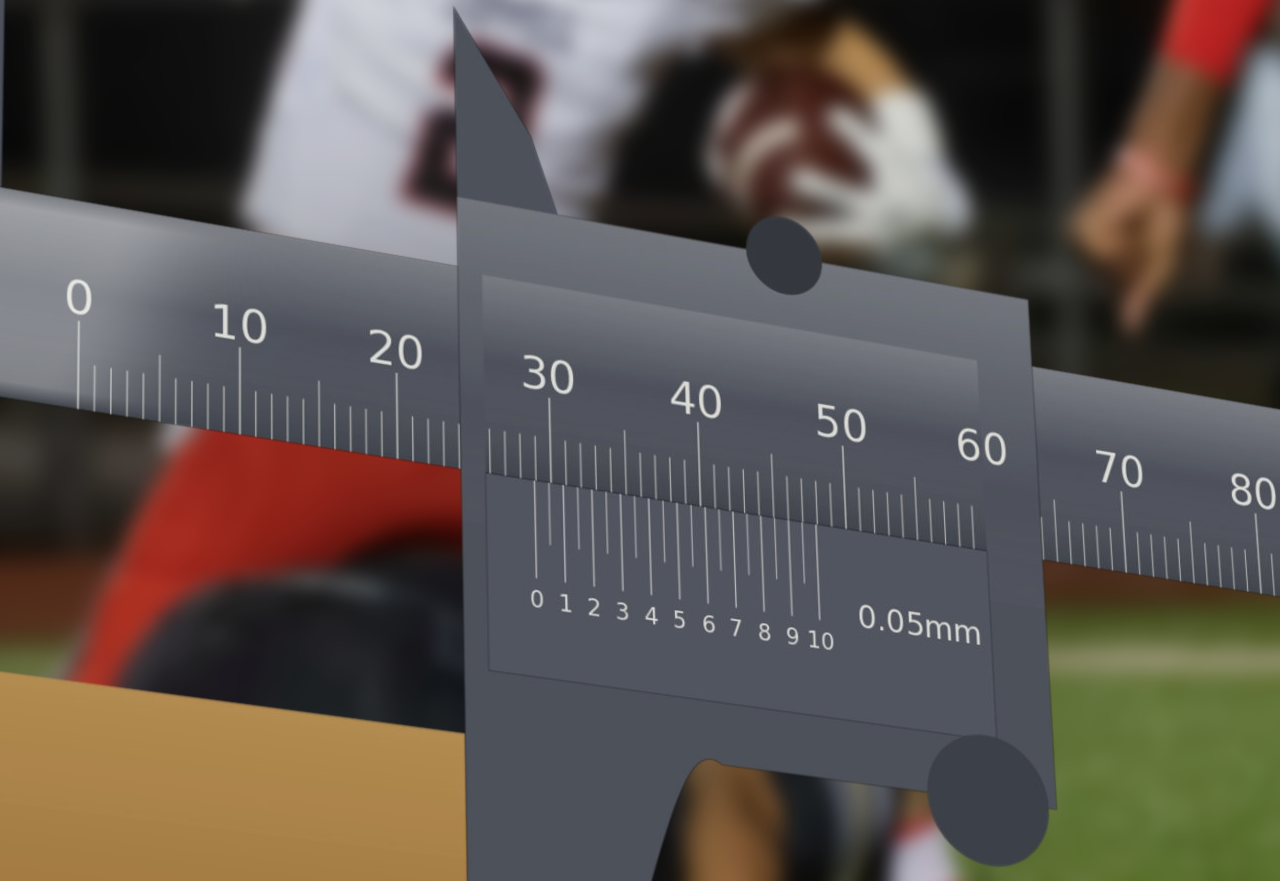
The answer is 28.9 mm
